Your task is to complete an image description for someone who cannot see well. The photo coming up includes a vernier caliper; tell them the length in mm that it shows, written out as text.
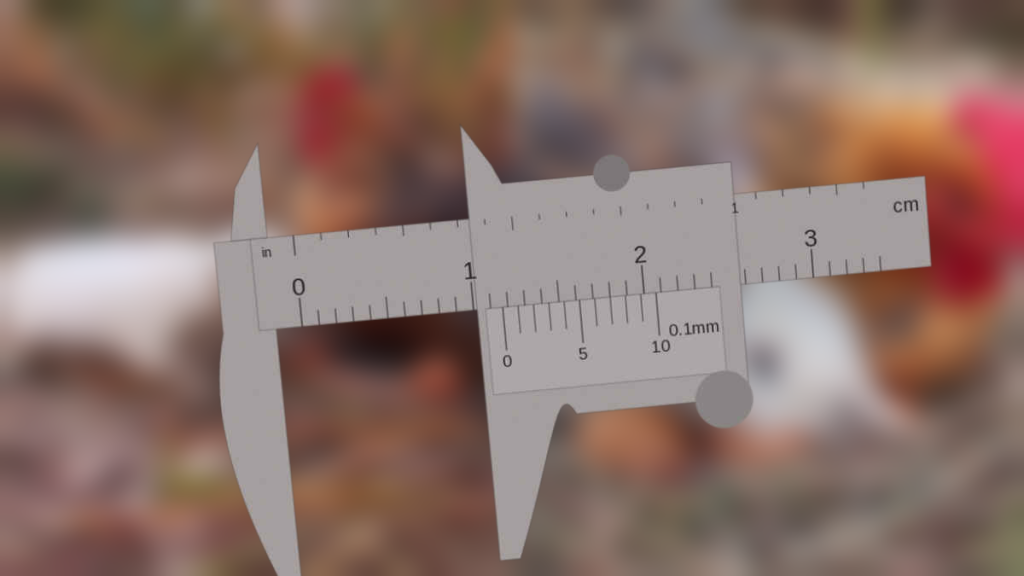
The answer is 11.7 mm
